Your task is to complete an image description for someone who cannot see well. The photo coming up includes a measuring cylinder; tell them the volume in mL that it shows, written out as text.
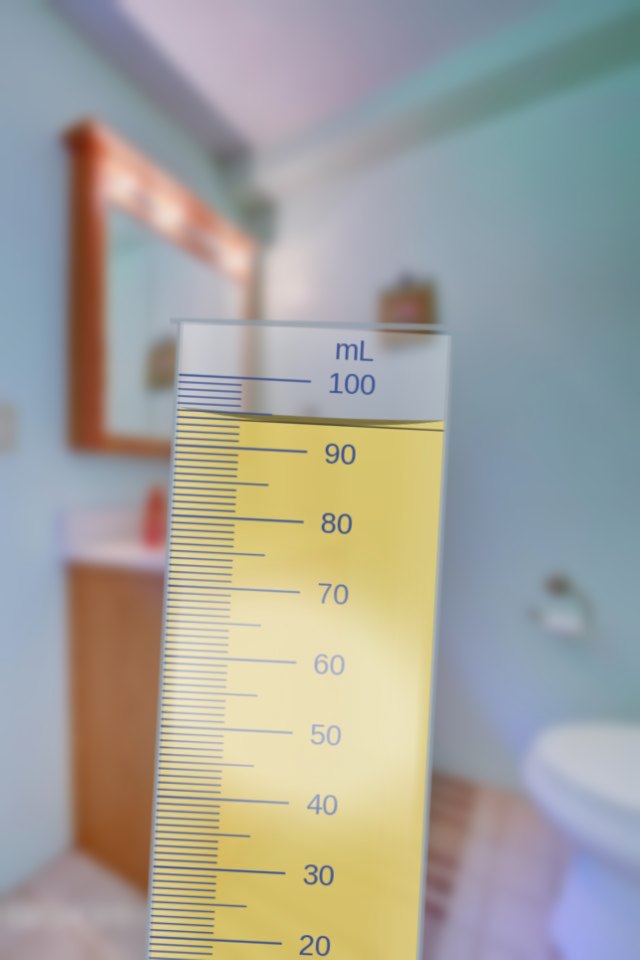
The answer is 94 mL
